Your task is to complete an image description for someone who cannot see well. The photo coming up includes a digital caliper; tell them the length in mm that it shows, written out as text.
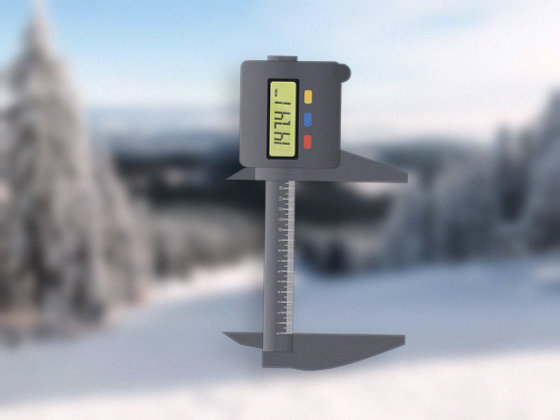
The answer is 147.41 mm
